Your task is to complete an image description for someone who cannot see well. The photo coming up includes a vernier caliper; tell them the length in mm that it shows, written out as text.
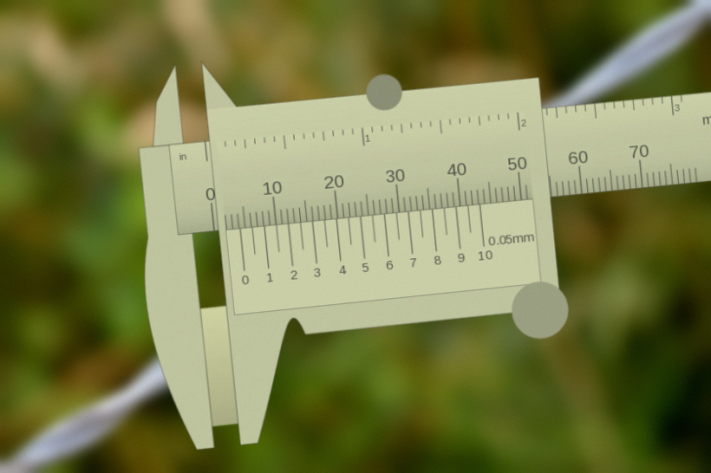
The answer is 4.2 mm
